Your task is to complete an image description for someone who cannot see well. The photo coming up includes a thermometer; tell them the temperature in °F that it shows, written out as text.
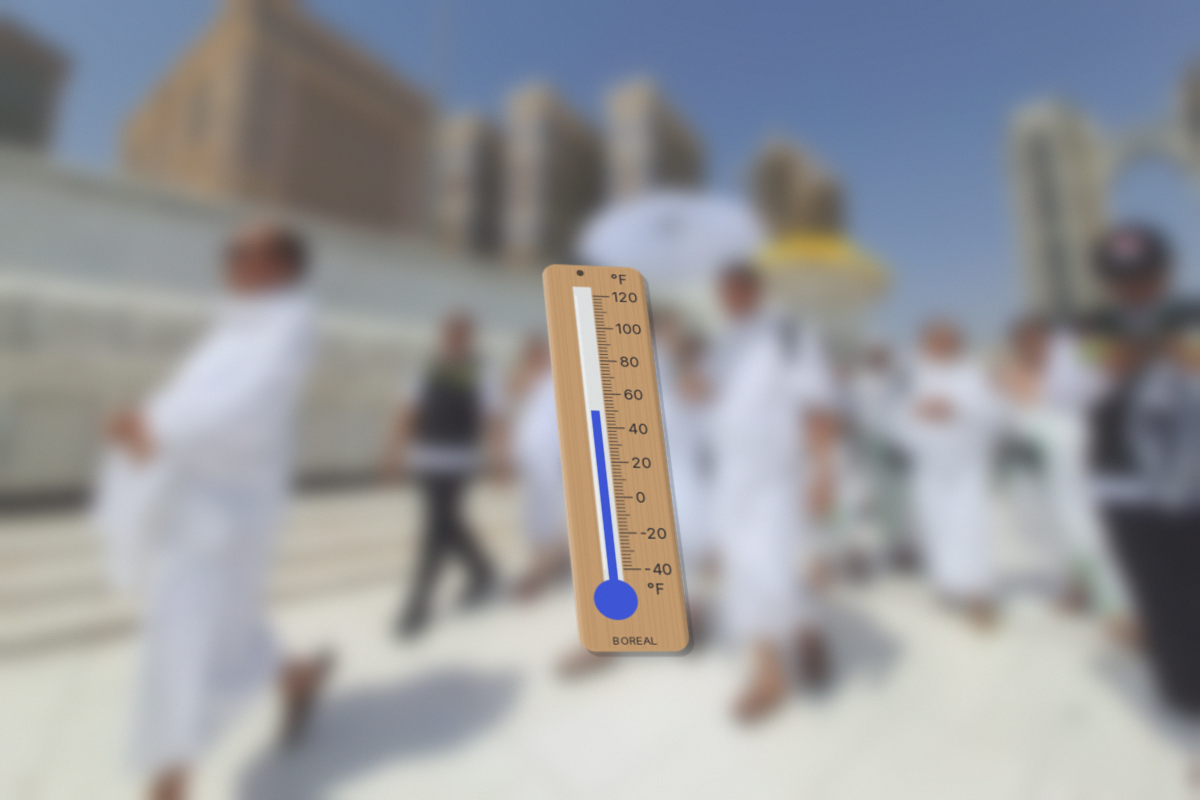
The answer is 50 °F
